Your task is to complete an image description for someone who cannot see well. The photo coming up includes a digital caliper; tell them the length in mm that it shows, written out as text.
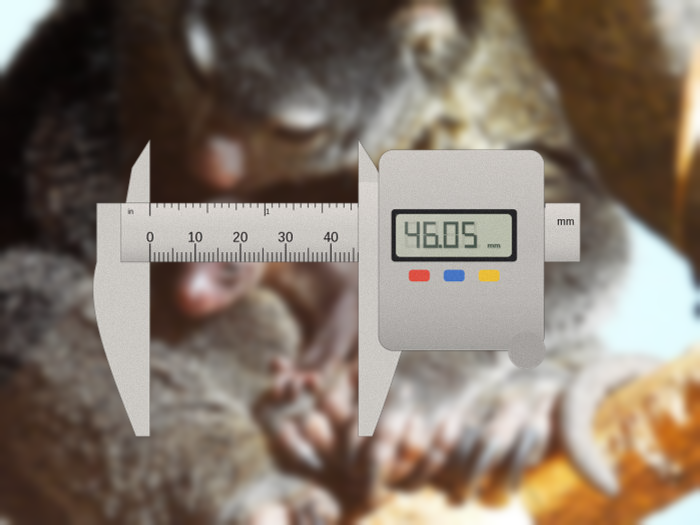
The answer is 46.05 mm
